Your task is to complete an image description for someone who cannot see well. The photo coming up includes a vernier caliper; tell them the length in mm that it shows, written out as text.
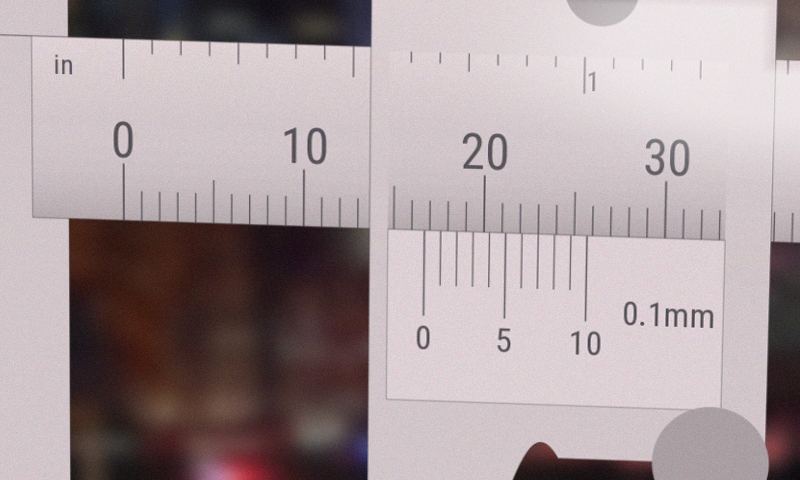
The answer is 16.7 mm
